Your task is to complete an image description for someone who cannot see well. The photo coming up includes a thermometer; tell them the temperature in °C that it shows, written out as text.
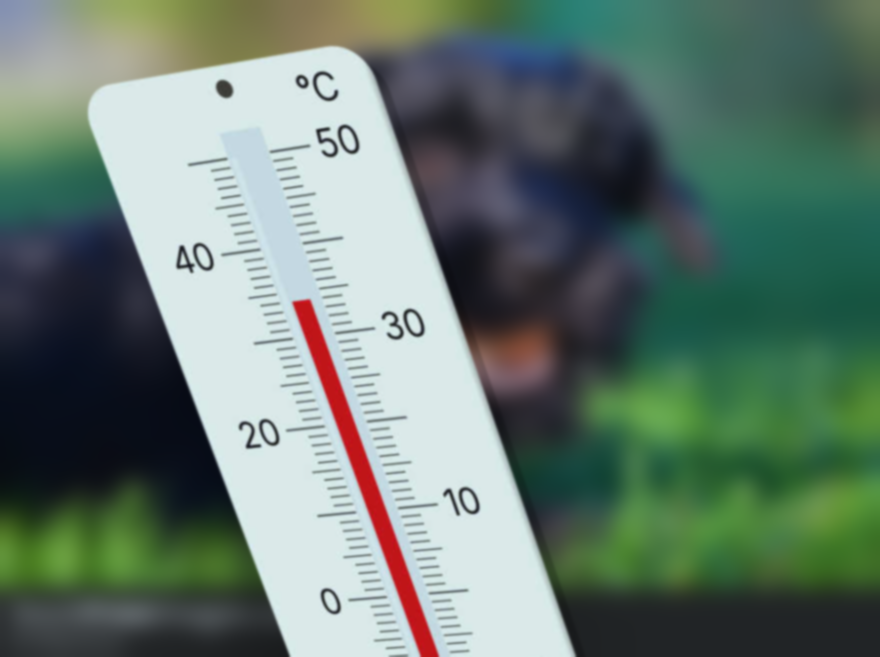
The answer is 34 °C
